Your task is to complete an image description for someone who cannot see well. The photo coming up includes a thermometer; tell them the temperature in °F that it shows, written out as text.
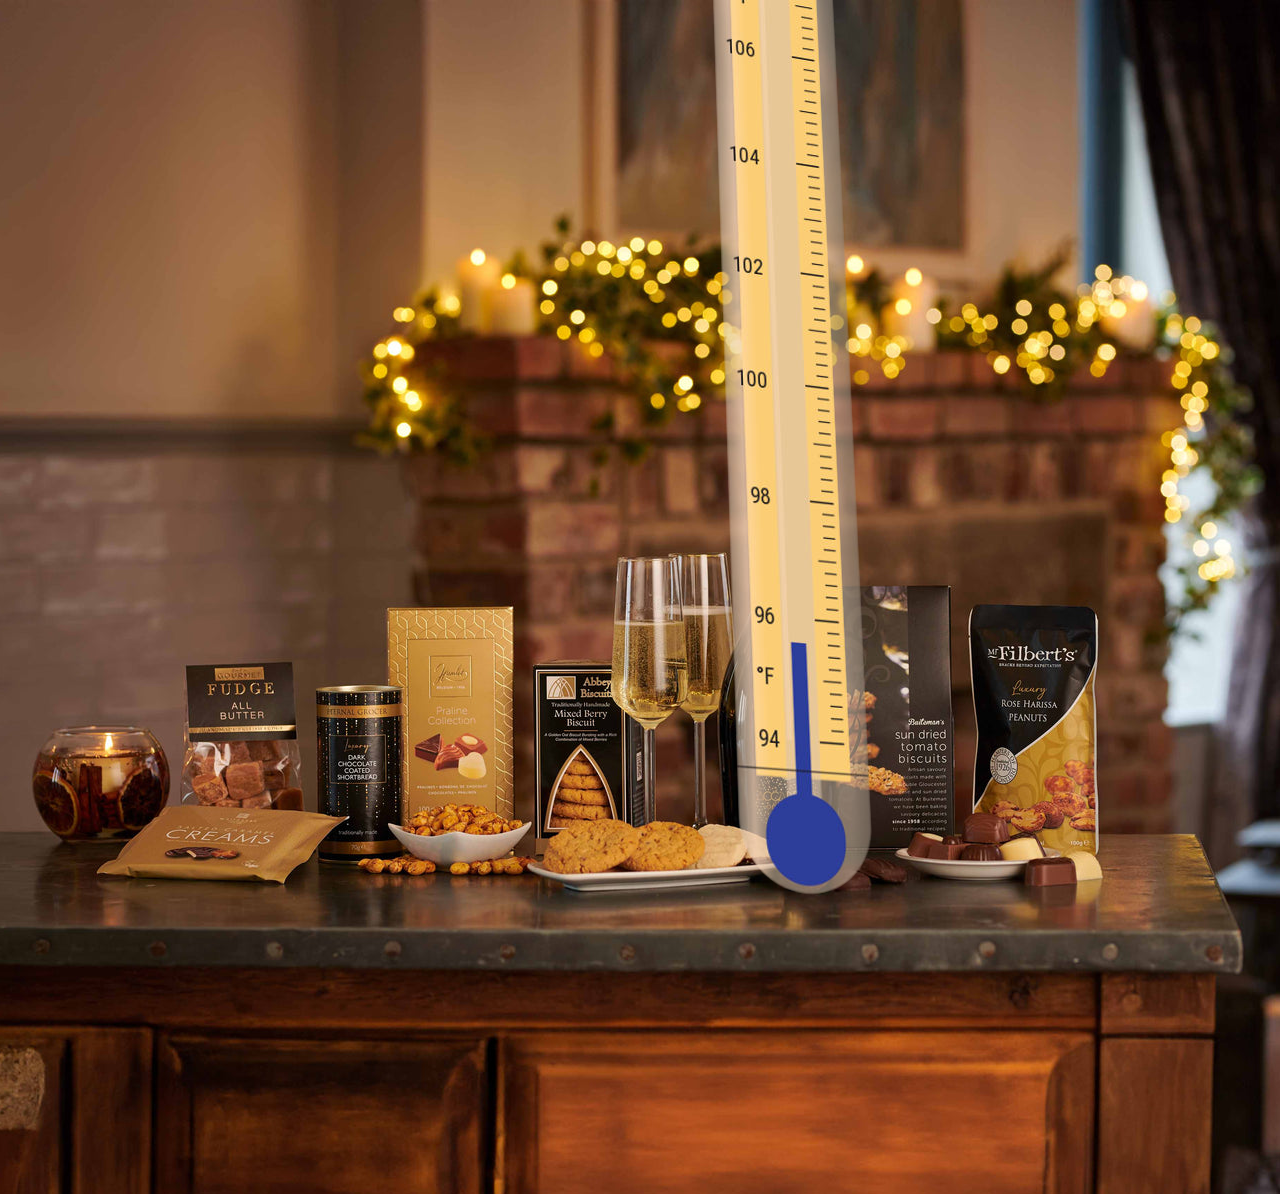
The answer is 95.6 °F
